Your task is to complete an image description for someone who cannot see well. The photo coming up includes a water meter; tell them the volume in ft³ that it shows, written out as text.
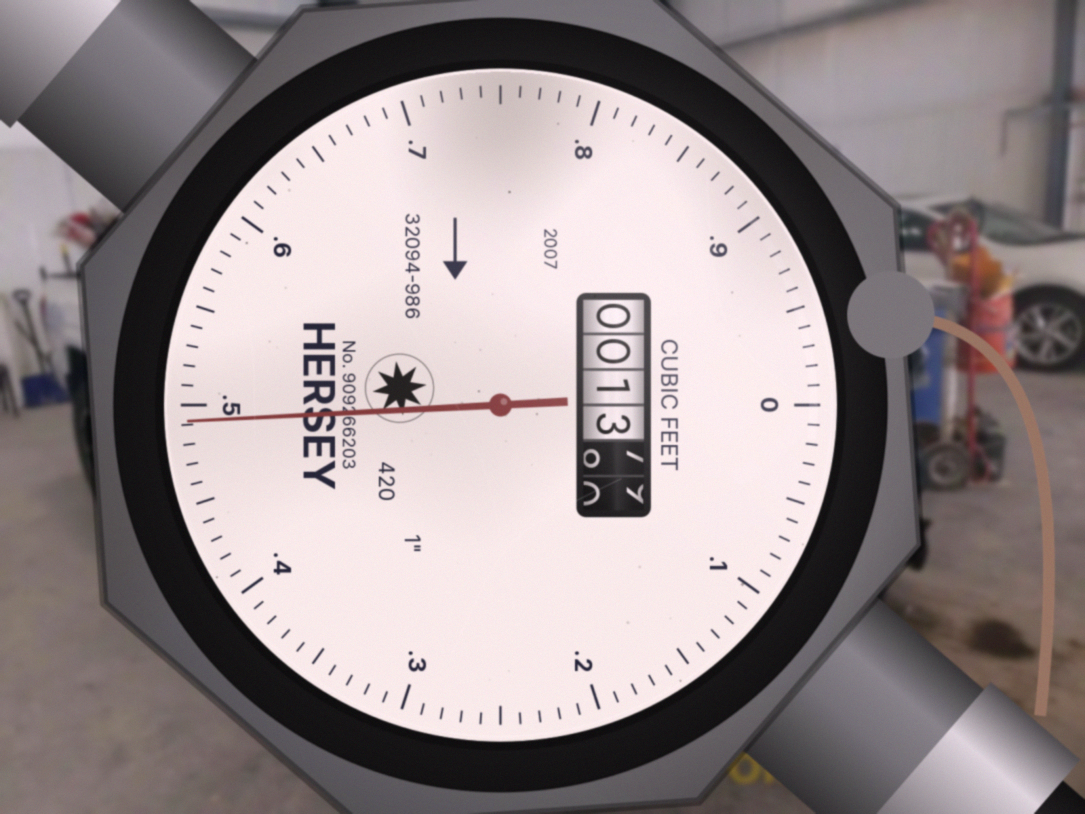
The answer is 1379.49 ft³
